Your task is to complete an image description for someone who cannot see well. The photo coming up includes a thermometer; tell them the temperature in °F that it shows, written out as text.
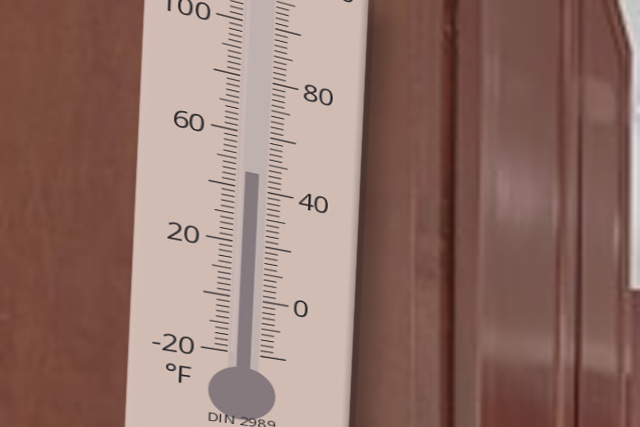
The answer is 46 °F
